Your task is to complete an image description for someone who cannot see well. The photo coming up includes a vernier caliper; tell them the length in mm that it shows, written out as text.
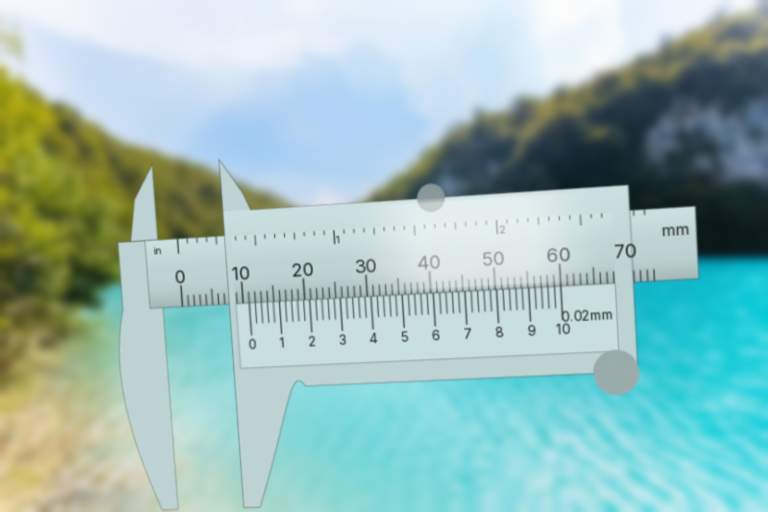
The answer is 11.0 mm
